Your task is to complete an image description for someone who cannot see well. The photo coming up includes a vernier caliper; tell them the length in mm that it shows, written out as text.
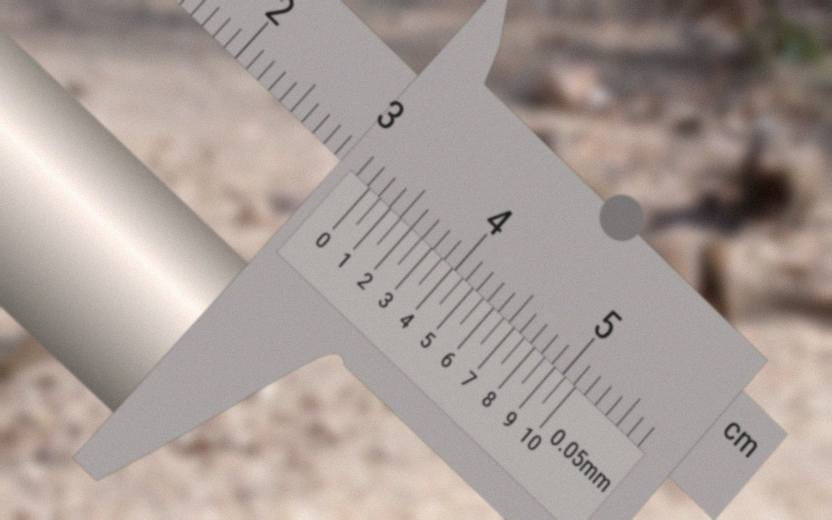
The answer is 32.2 mm
